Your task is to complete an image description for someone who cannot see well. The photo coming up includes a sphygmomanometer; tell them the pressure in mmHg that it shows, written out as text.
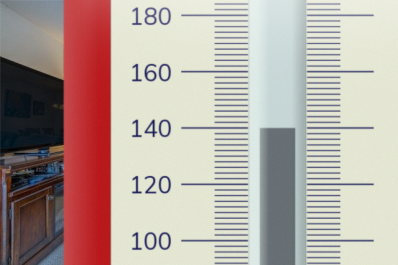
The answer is 140 mmHg
